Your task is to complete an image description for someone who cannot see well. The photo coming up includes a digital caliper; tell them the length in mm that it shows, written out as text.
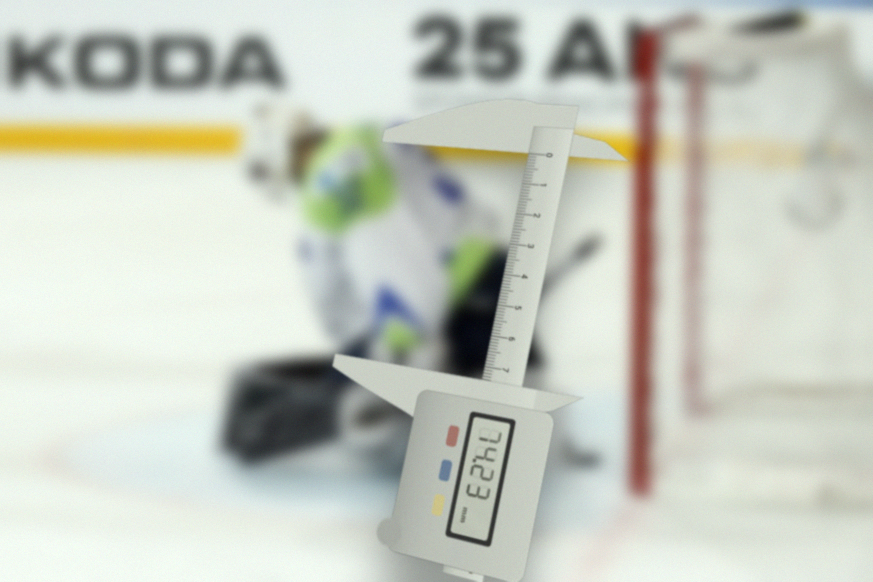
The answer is 74.23 mm
